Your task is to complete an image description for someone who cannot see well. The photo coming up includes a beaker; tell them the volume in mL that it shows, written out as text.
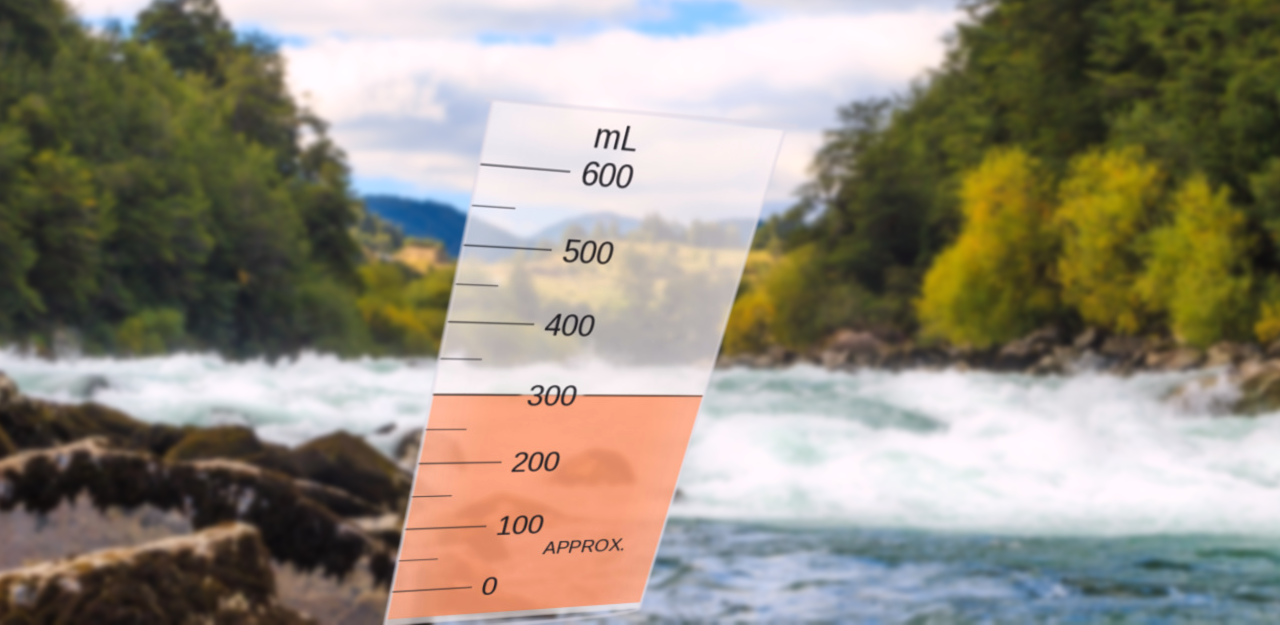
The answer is 300 mL
